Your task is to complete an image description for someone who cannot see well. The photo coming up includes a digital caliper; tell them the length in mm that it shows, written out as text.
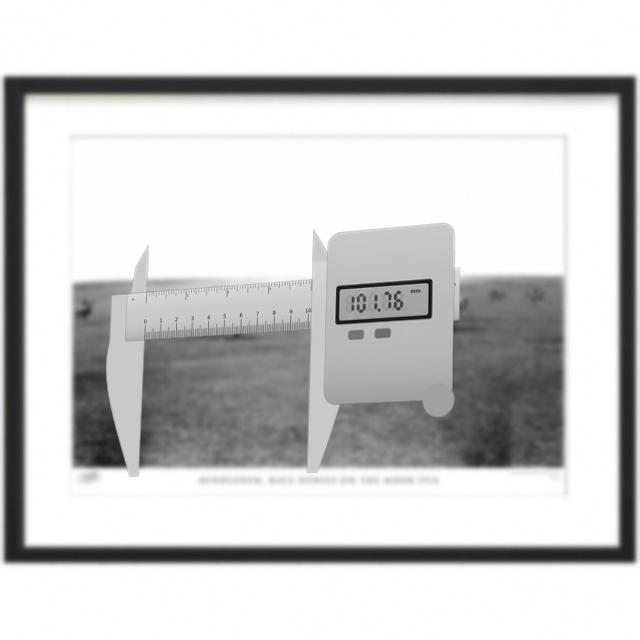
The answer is 101.76 mm
